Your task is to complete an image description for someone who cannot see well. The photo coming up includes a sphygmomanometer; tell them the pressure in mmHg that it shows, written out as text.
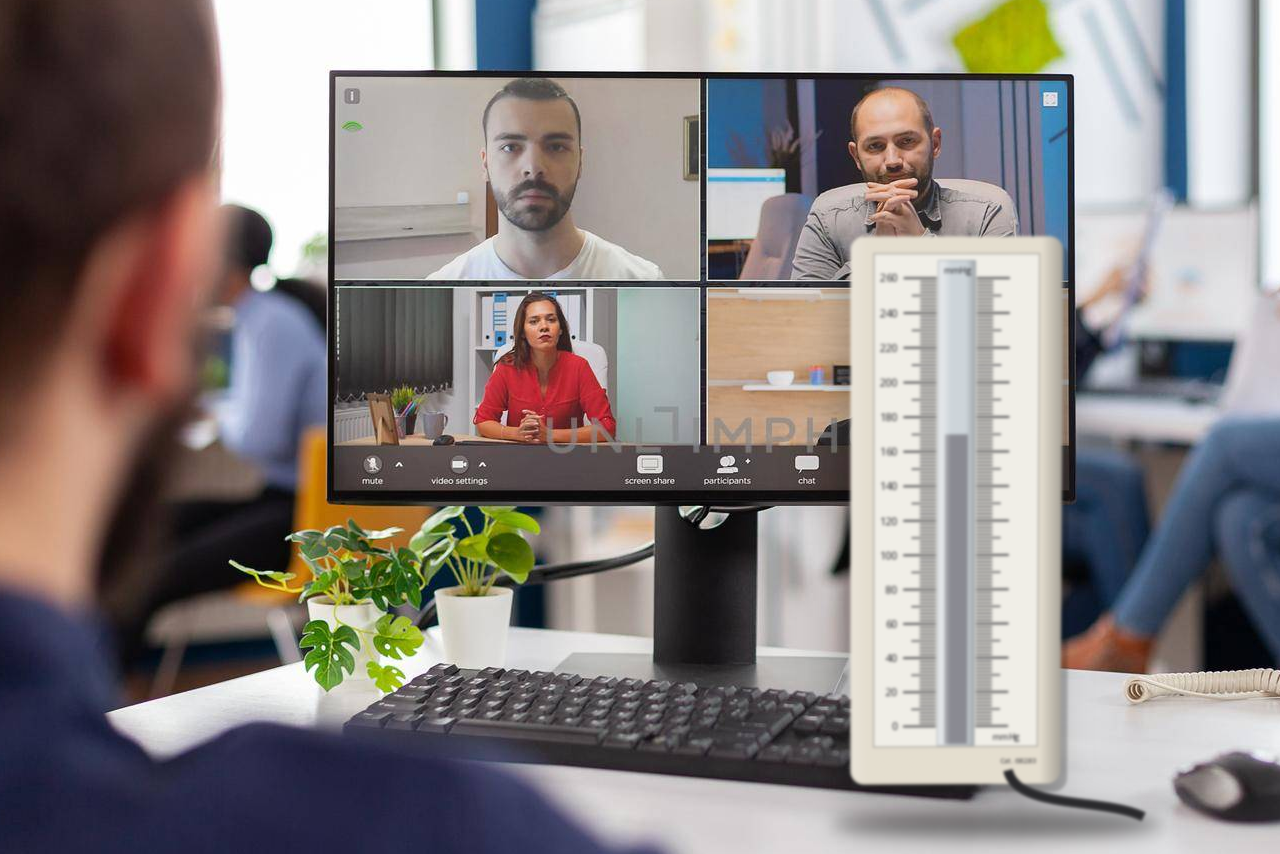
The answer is 170 mmHg
